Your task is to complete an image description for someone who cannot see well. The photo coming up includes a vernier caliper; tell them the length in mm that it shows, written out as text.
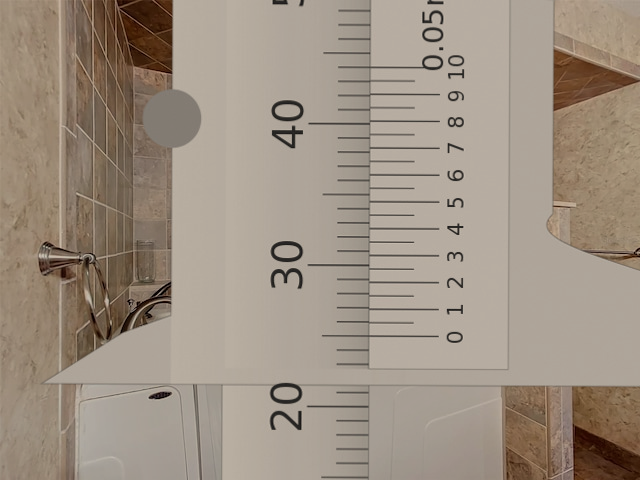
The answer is 25.0 mm
